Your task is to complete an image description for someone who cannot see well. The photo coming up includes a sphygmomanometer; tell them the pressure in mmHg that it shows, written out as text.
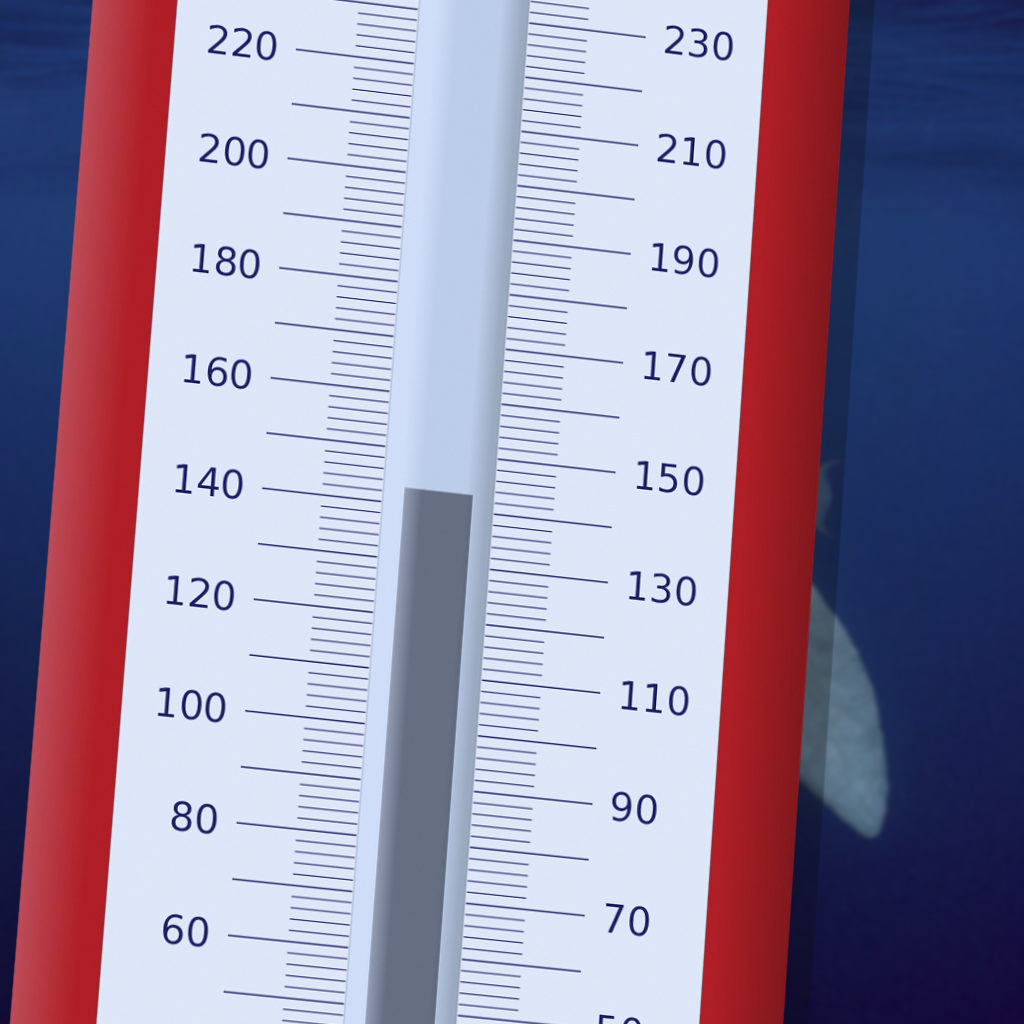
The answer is 143 mmHg
